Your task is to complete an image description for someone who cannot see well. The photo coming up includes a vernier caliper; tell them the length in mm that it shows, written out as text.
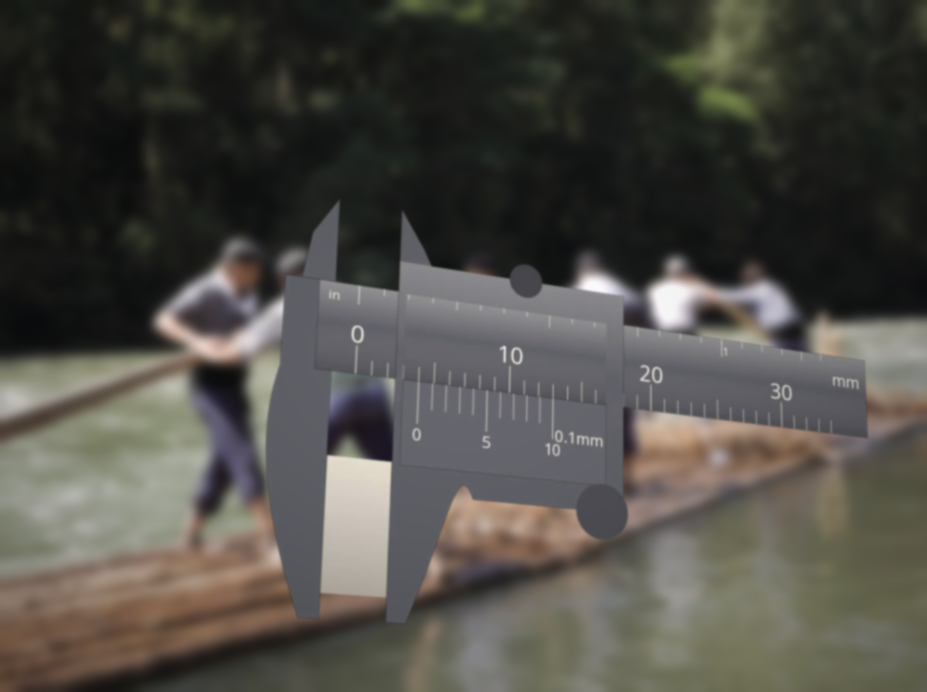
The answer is 4.0 mm
